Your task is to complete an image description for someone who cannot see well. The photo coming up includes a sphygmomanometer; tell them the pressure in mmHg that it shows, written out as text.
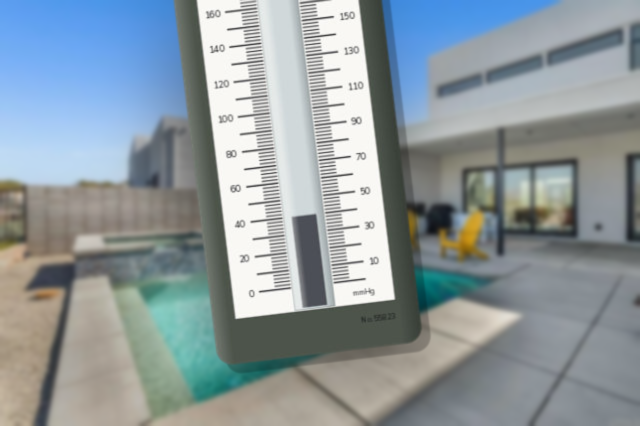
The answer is 40 mmHg
